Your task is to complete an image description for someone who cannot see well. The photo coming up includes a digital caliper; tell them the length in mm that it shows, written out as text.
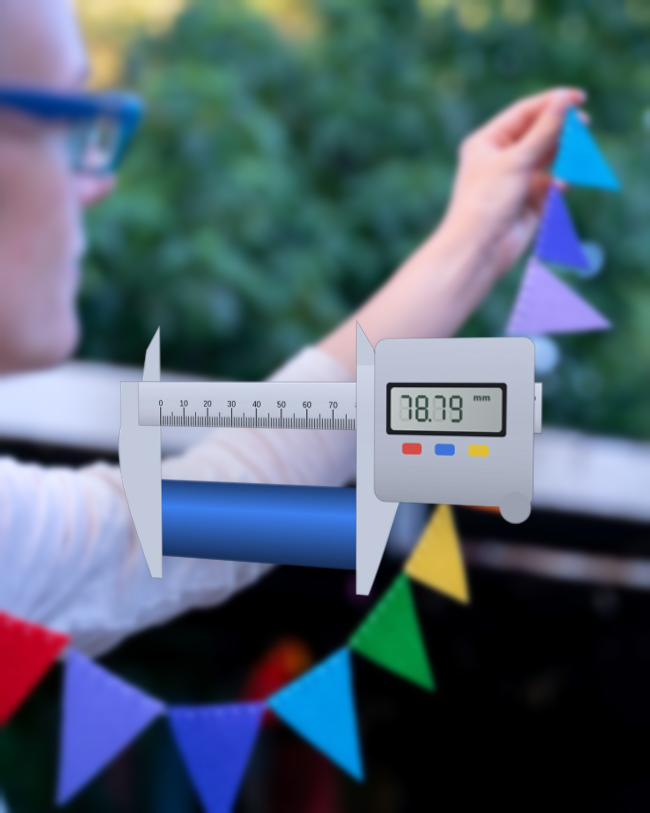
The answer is 78.79 mm
